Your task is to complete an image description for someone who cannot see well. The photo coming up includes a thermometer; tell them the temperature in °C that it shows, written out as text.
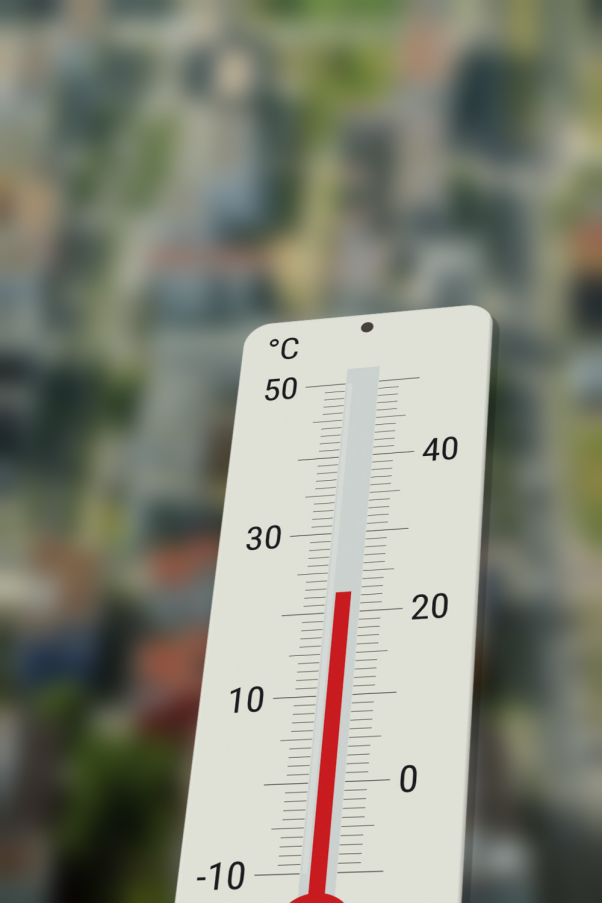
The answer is 22.5 °C
